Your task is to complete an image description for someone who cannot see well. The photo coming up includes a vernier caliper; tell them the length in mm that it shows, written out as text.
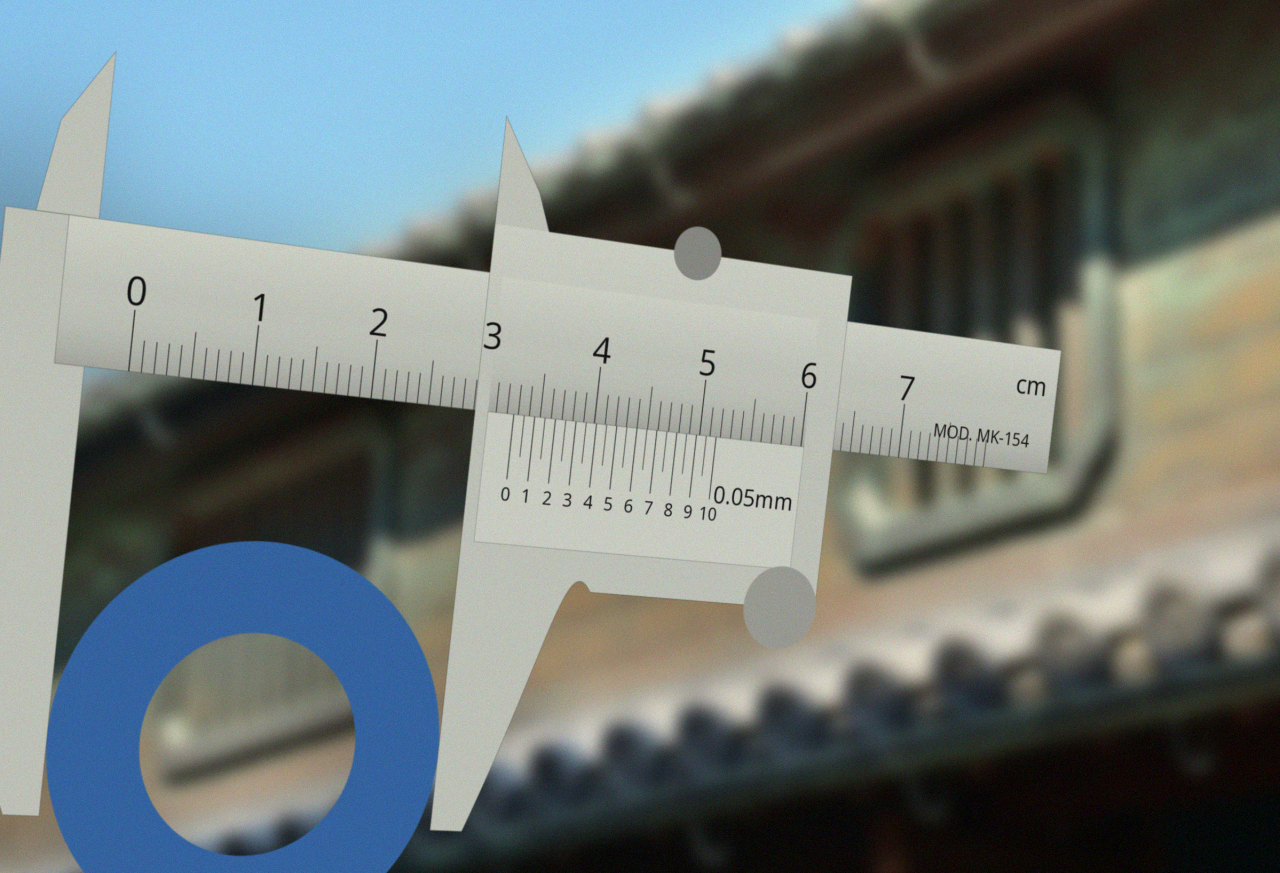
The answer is 32.6 mm
